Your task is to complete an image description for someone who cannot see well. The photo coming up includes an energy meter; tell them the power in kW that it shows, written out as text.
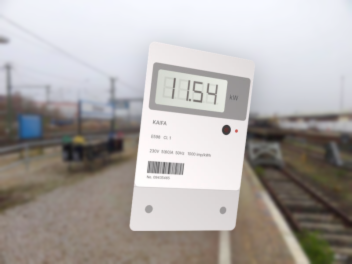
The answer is 11.54 kW
